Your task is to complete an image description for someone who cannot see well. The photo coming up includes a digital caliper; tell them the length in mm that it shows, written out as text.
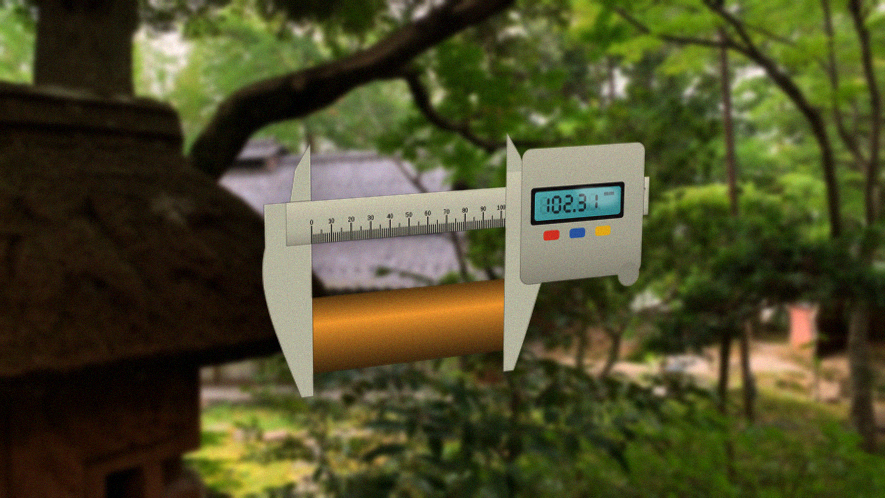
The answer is 102.31 mm
